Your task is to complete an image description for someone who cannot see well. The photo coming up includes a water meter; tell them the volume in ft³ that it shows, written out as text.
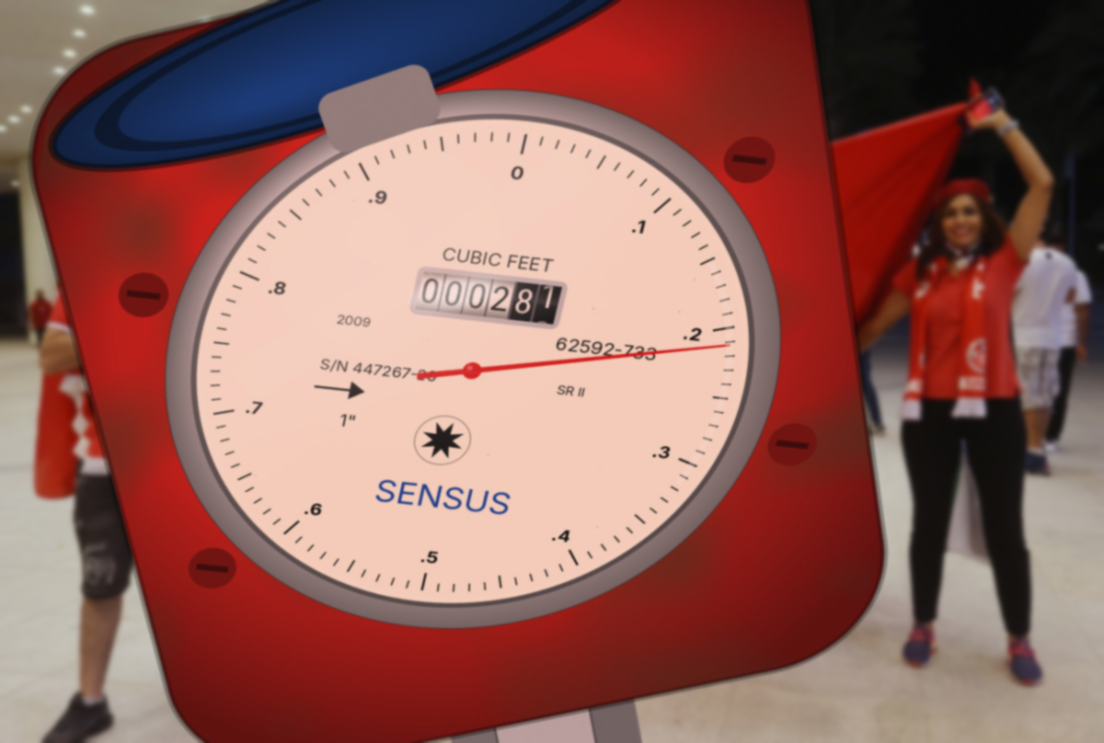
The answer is 281.21 ft³
